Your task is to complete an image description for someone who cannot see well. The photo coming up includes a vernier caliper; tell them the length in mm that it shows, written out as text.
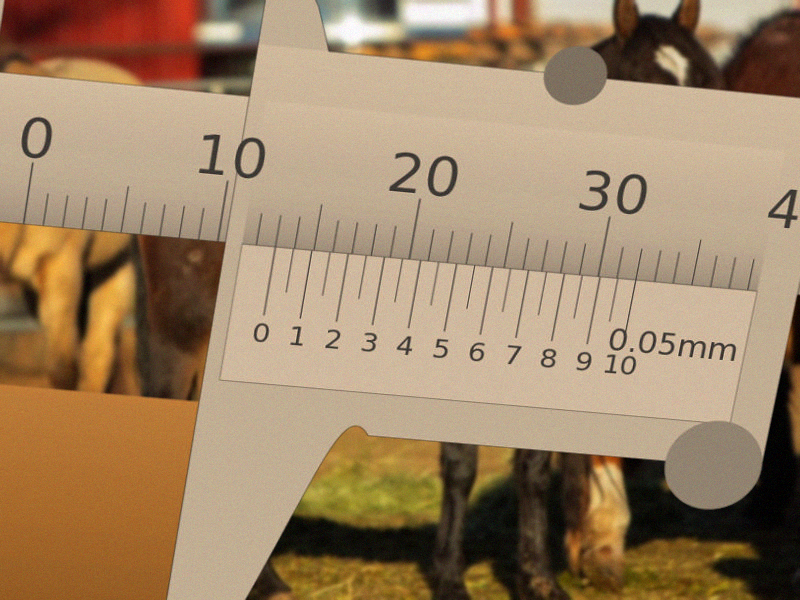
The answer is 13.0 mm
